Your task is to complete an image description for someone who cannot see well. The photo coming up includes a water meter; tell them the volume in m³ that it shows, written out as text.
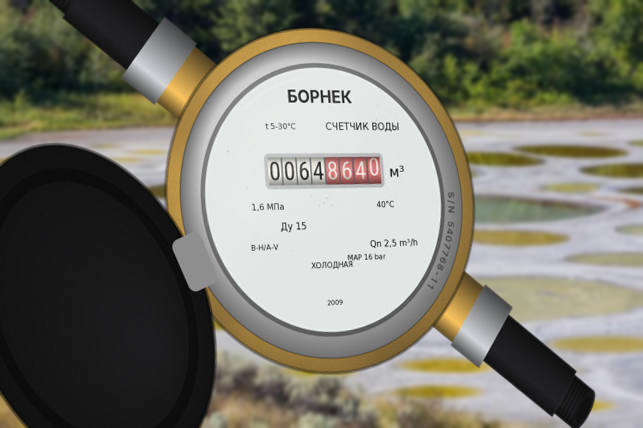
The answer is 64.8640 m³
